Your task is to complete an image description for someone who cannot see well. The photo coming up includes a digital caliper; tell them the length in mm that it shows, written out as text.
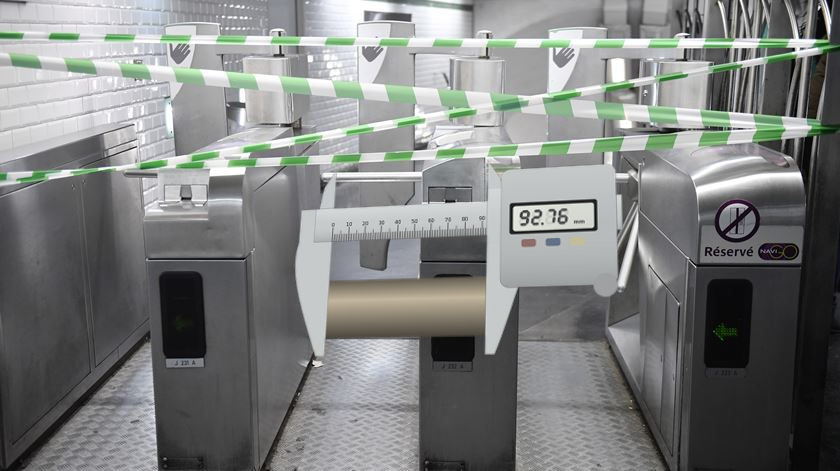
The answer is 92.76 mm
